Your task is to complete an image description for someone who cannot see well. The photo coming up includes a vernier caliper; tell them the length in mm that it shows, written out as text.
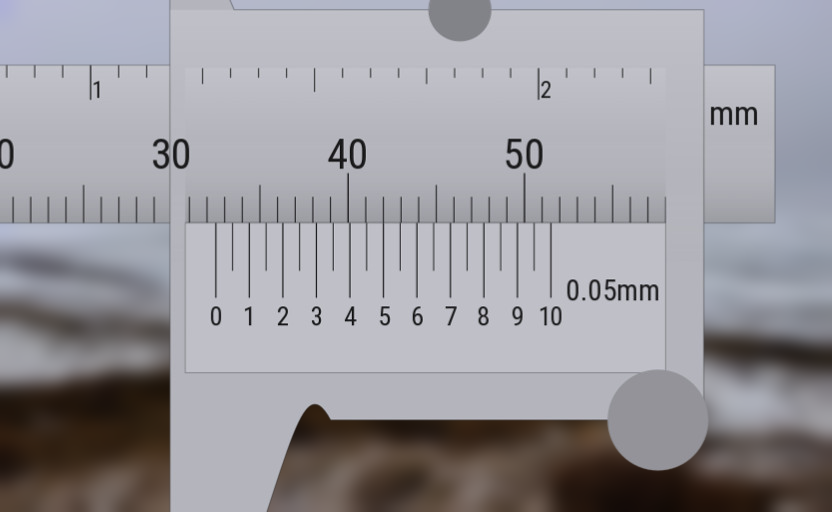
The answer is 32.5 mm
